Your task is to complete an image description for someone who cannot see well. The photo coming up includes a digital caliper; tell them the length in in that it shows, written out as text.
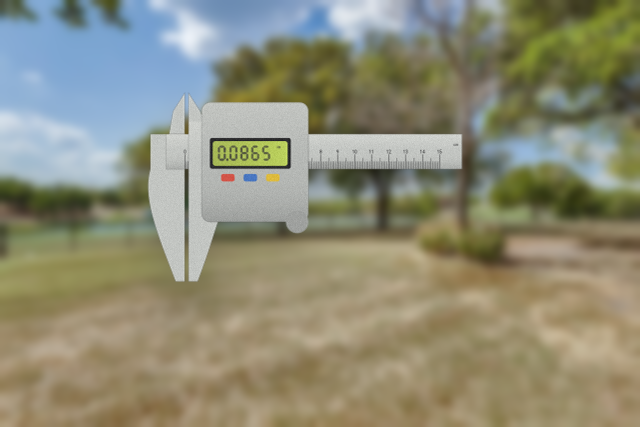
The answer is 0.0865 in
